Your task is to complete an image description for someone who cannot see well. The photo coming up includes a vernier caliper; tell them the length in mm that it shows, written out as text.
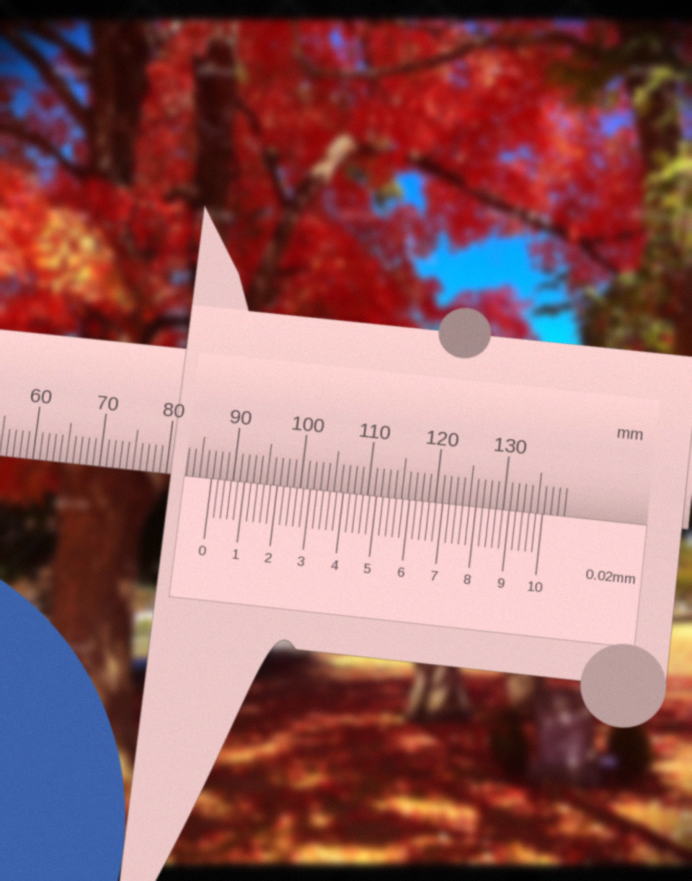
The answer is 86.8 mm
